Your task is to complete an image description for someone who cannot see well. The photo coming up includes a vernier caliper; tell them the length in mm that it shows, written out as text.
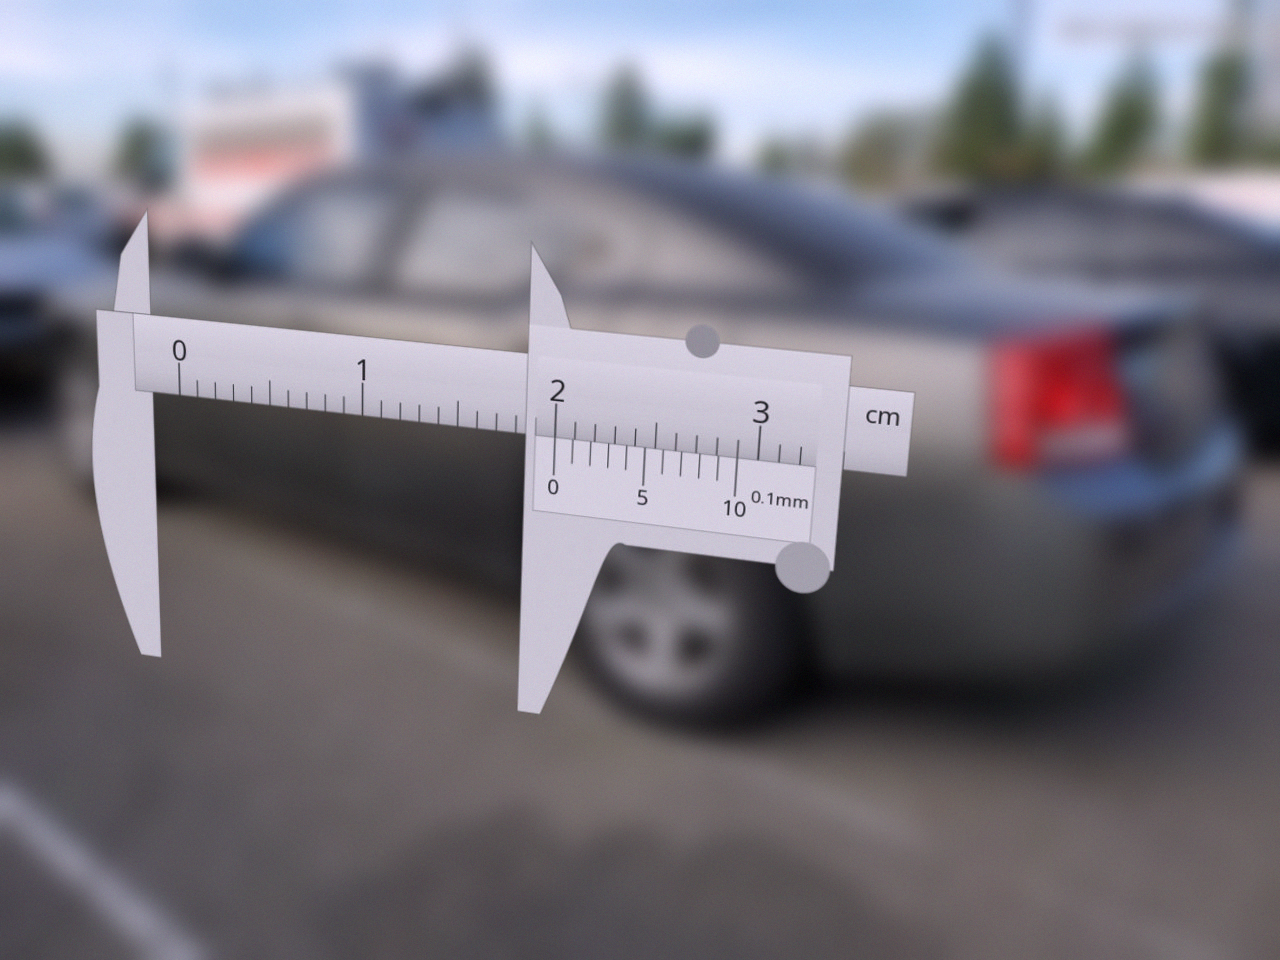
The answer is 20.0 mm
